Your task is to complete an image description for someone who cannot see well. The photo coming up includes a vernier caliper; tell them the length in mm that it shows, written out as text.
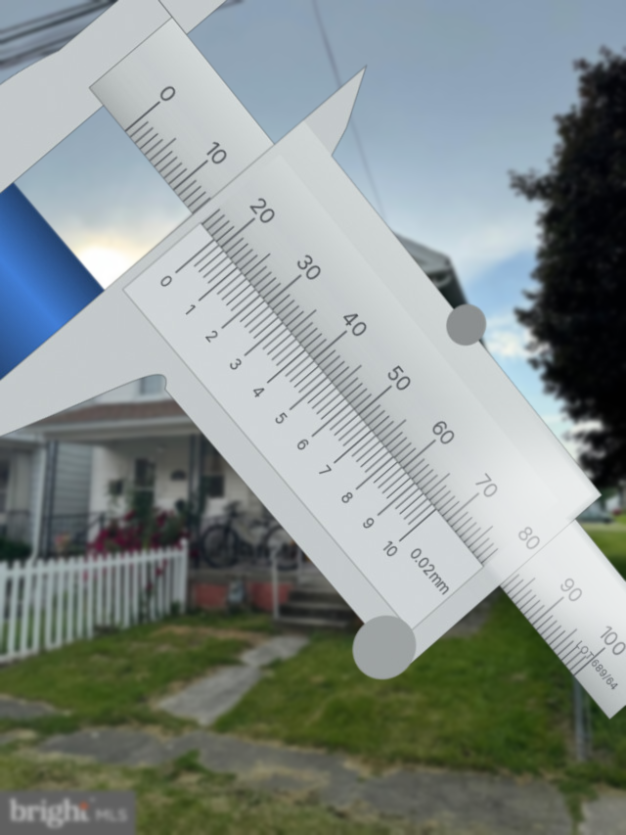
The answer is 18.6 mm
